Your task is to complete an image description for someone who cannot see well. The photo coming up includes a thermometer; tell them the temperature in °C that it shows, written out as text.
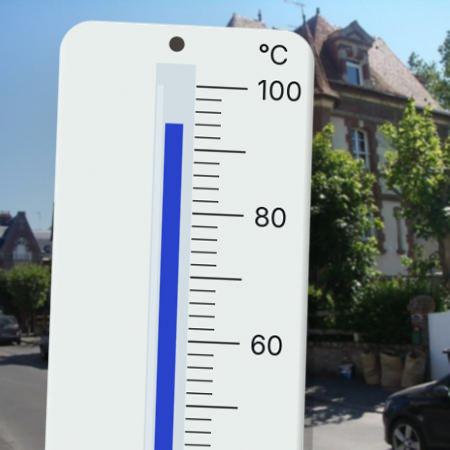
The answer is 94 °C
